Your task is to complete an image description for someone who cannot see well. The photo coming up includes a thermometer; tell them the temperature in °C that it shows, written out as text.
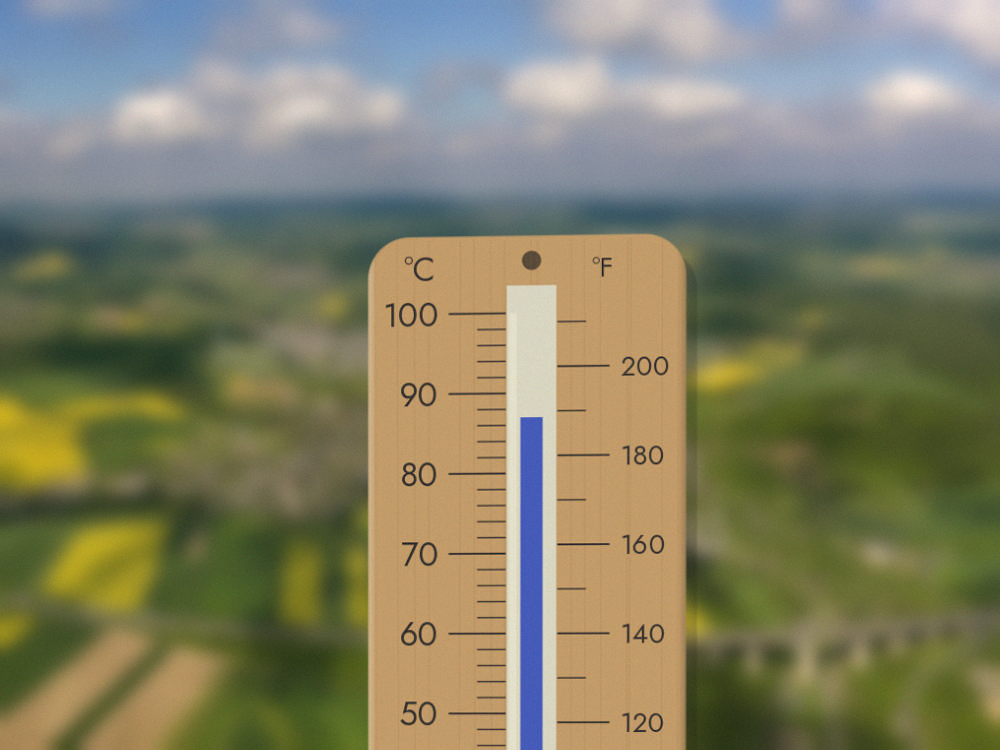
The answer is 87 °C
